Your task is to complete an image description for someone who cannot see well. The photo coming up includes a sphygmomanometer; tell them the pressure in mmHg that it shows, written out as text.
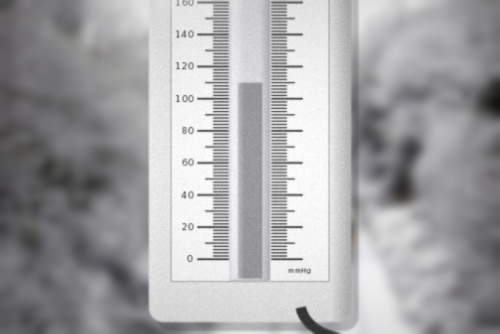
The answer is 110 mmHg
